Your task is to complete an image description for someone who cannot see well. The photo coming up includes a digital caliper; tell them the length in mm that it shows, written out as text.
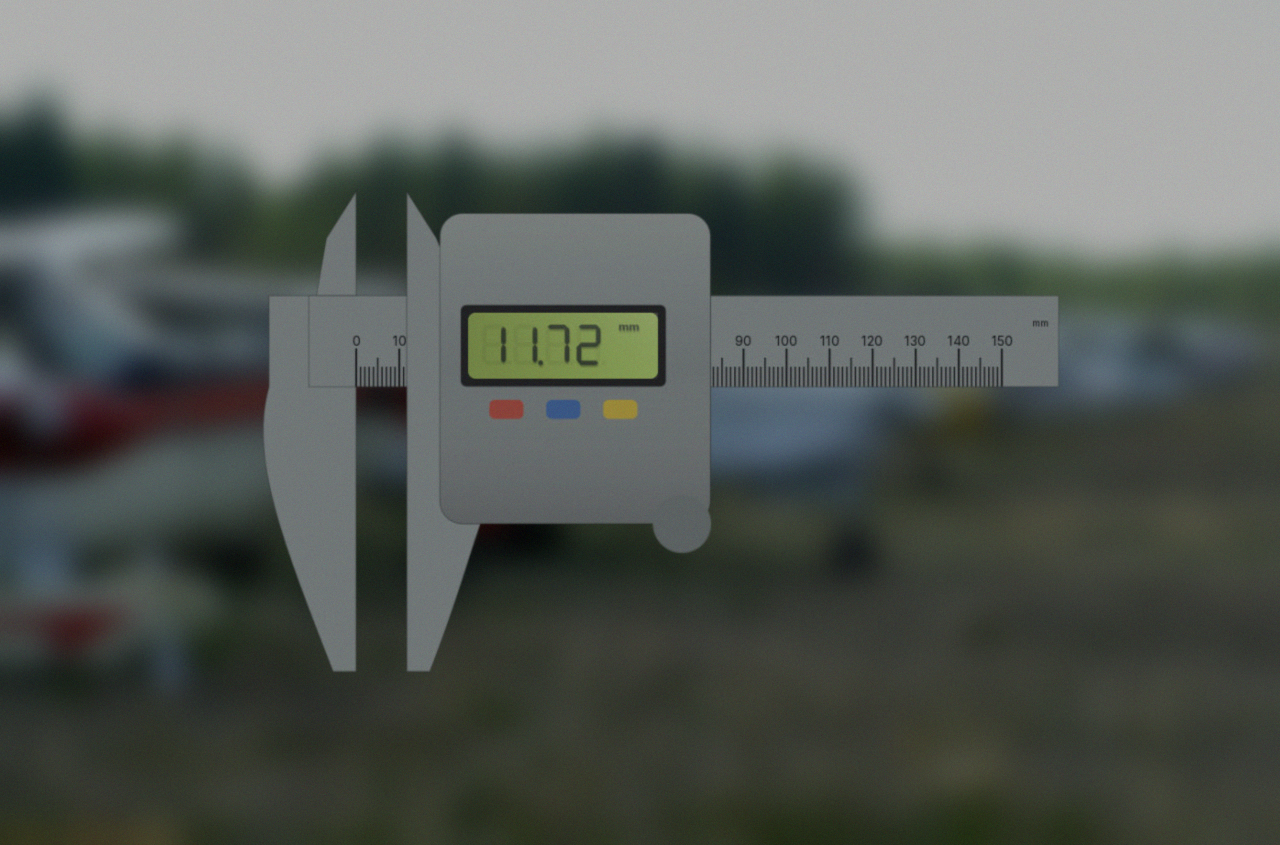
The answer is 11.72 mm
